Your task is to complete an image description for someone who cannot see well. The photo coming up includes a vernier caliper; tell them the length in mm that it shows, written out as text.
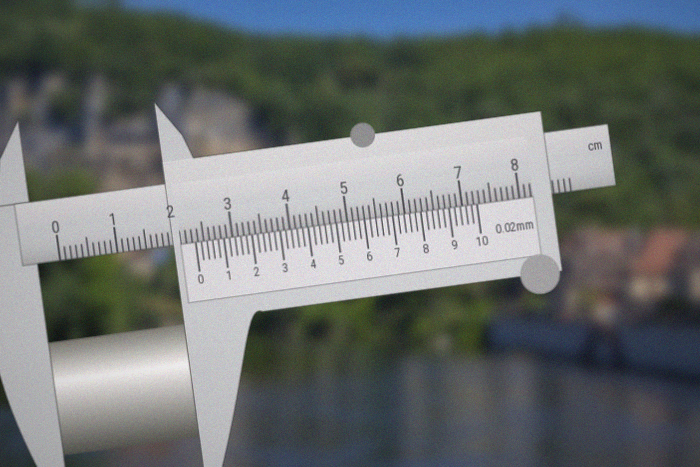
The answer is 23.6 mm
